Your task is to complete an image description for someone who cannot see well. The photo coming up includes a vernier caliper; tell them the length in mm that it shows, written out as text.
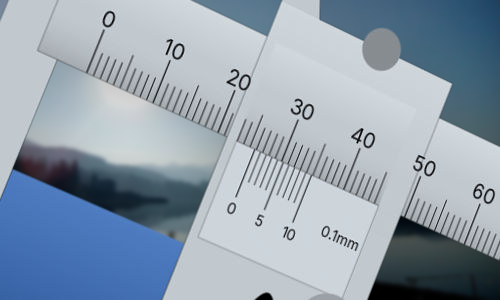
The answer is 25.8 mm
